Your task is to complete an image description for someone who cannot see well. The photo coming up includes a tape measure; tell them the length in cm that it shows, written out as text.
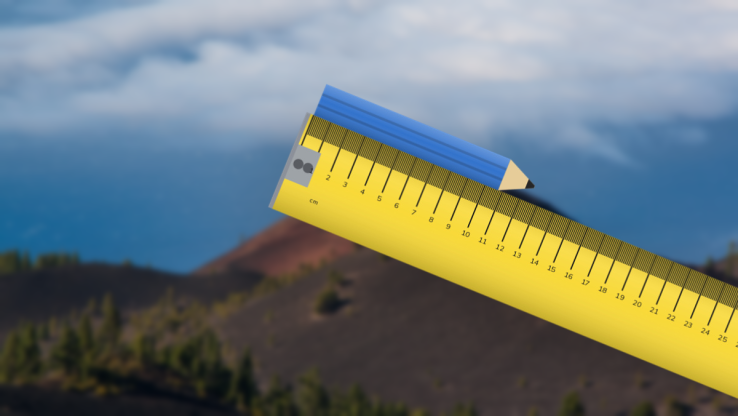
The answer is 12.5 cm
